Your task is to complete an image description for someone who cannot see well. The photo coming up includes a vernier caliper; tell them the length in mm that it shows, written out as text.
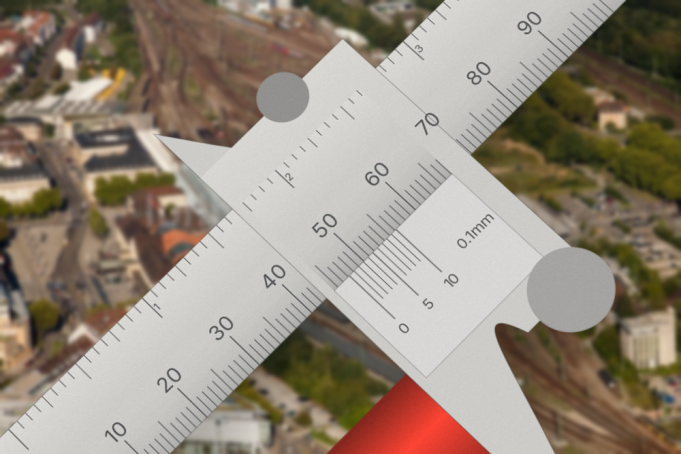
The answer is 47.2 mm
